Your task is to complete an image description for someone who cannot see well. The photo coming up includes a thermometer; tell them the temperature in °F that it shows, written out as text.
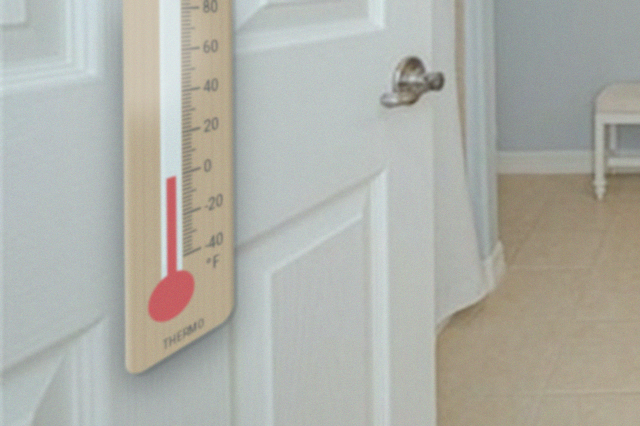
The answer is 0 °F
